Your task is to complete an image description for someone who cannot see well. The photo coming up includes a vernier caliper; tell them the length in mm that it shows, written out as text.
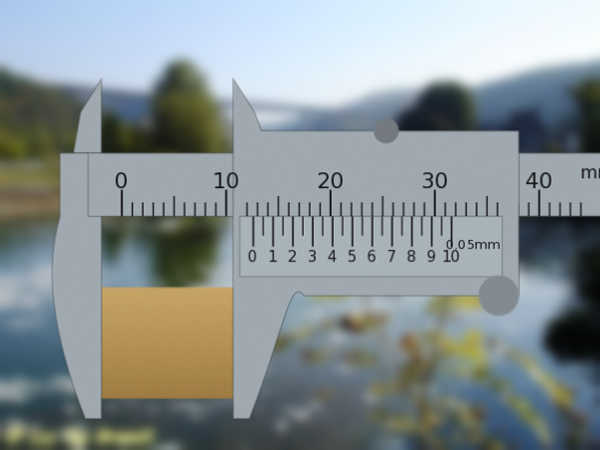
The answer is 12.6 mm
